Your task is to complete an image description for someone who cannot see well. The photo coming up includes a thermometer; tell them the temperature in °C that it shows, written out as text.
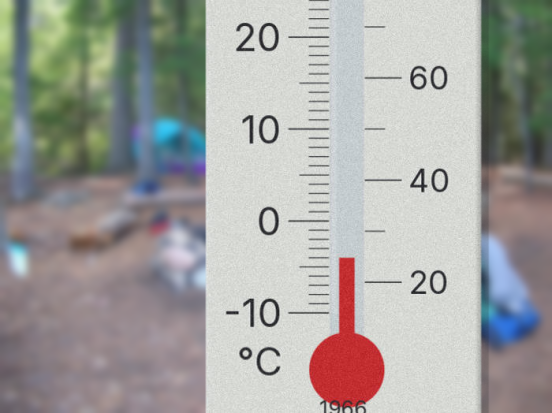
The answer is -4 °C
